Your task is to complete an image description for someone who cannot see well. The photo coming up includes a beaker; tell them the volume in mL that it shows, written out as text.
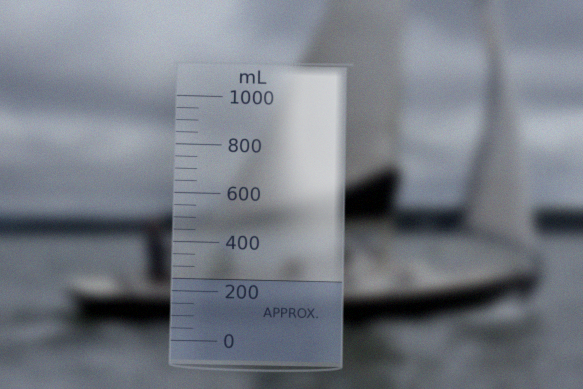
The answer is 250 mL
